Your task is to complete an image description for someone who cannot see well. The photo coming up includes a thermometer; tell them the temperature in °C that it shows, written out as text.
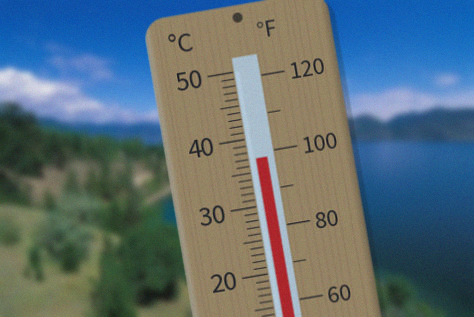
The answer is 37 °C
